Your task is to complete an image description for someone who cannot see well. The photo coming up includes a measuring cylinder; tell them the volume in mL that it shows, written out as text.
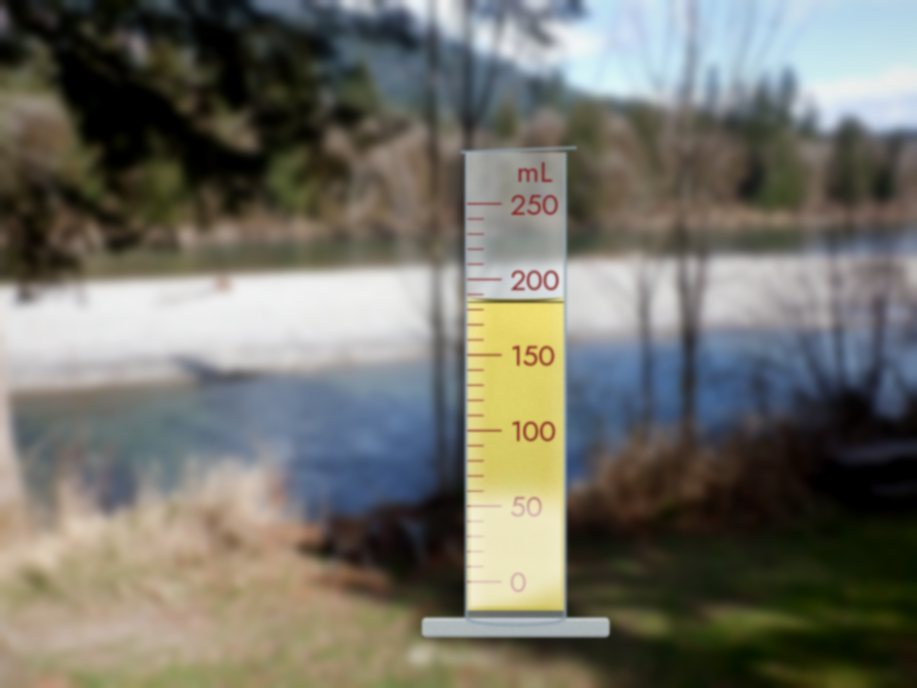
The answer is 185 mL
